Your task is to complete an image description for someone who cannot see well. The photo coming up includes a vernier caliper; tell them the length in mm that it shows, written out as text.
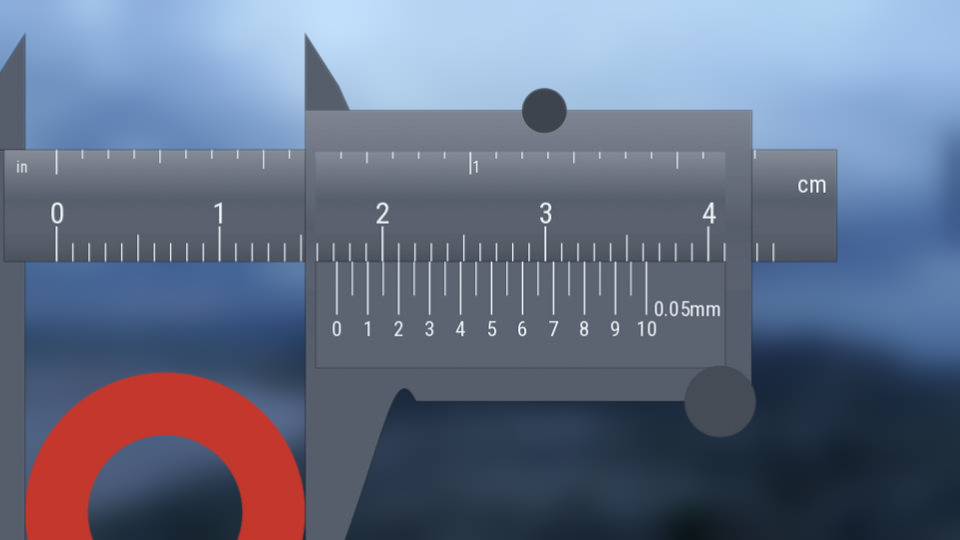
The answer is 17.2 mm
